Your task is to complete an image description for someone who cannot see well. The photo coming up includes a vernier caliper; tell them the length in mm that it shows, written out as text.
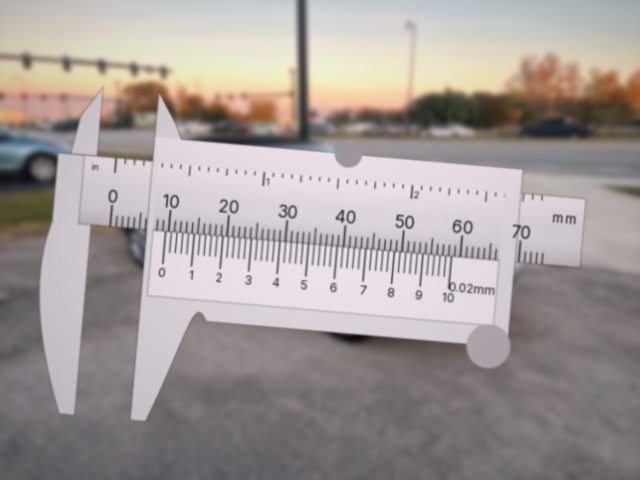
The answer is 9.5 mm
